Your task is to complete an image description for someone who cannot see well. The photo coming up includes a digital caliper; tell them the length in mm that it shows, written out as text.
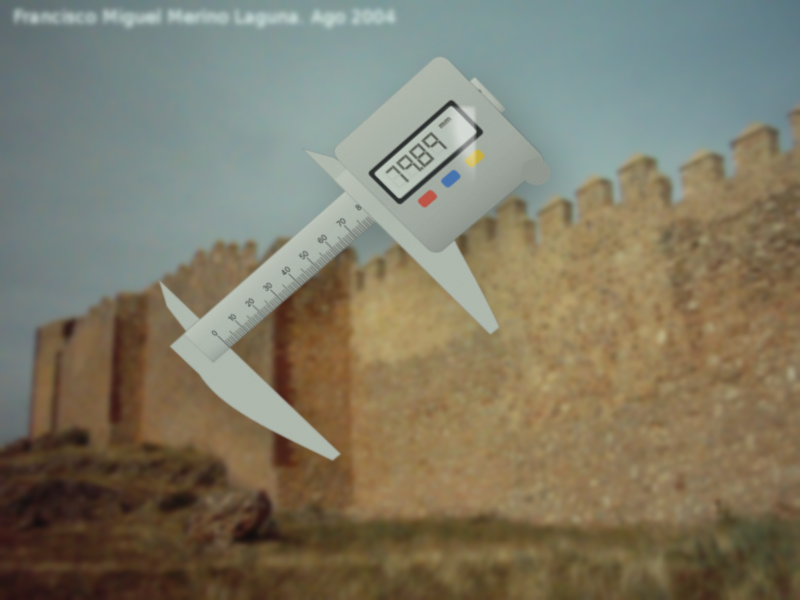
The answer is 79.89 mm
